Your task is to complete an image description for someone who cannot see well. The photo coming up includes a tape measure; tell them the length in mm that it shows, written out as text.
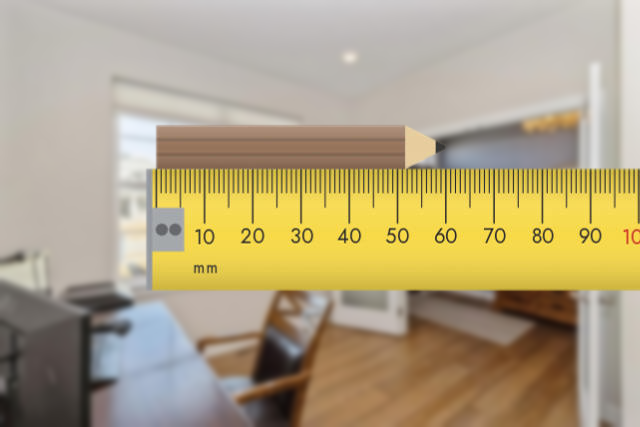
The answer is 60 mm
